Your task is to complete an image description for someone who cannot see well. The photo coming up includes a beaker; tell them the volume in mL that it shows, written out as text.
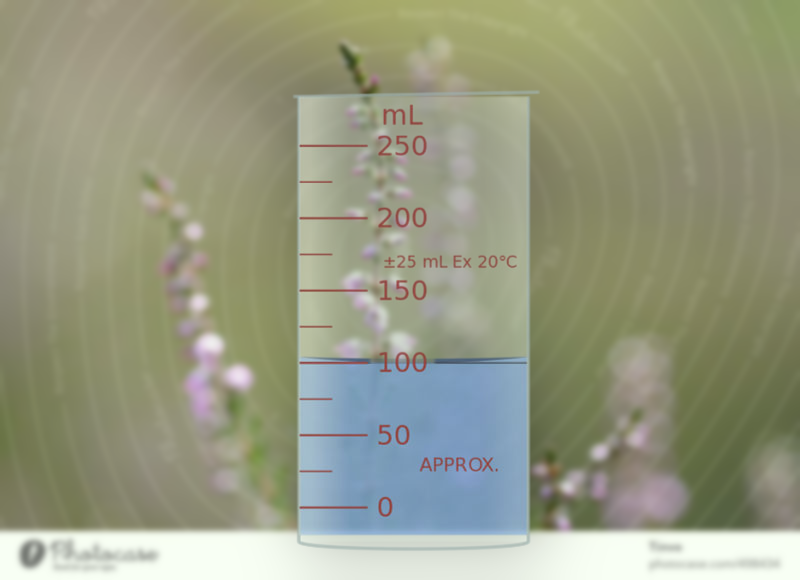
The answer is 100 mL
